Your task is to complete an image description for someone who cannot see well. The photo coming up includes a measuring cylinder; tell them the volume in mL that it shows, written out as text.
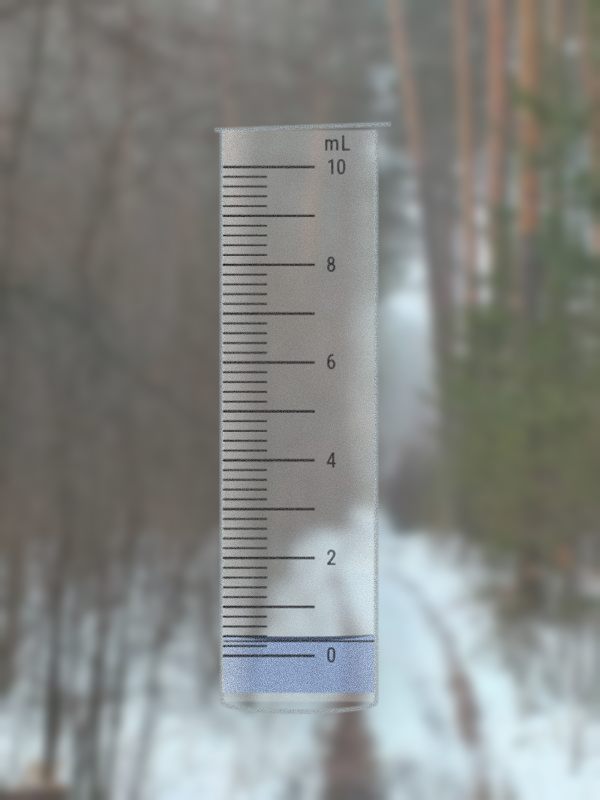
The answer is 0.3 mL
